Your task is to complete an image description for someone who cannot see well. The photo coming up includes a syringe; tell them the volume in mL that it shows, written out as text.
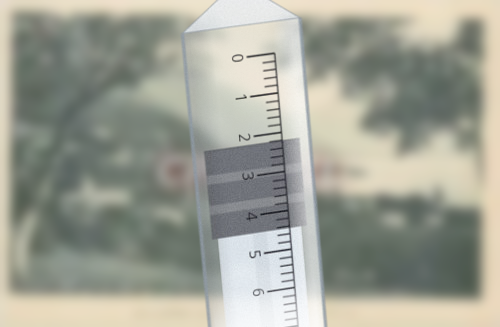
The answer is 2.2 mL
